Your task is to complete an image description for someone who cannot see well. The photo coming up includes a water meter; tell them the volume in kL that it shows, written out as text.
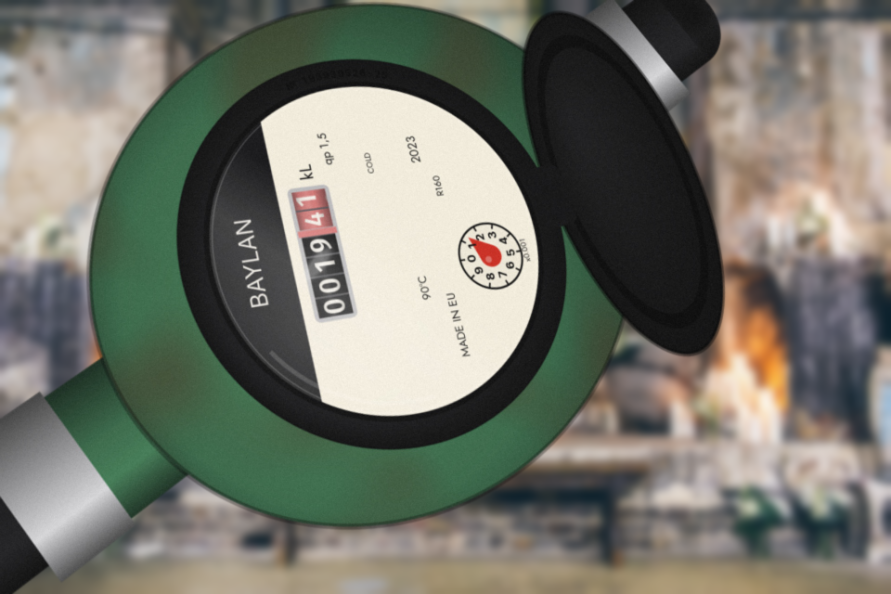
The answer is 19.411 kL
